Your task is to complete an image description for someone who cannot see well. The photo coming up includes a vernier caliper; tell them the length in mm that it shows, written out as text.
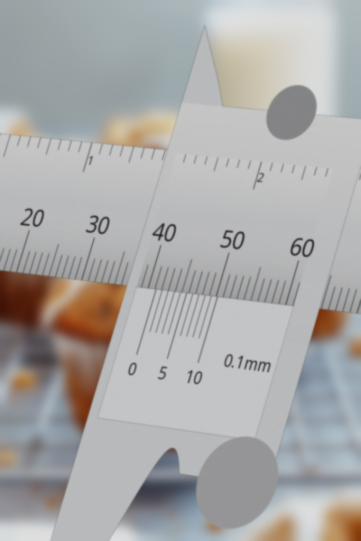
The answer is 41.2 mm
